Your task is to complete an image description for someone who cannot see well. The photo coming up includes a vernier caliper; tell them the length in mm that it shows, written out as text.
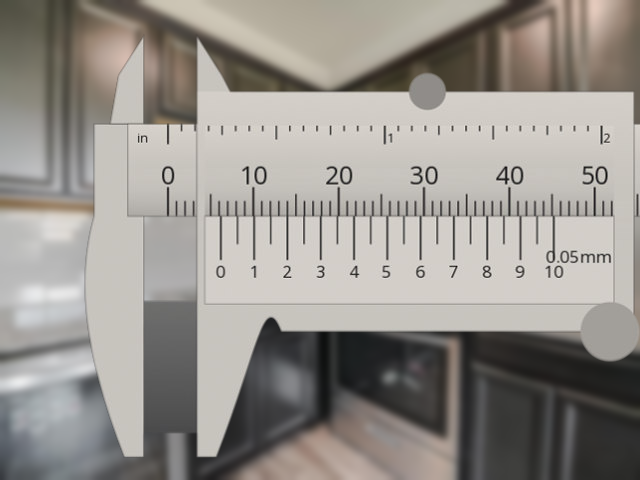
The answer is 6.2 mm
